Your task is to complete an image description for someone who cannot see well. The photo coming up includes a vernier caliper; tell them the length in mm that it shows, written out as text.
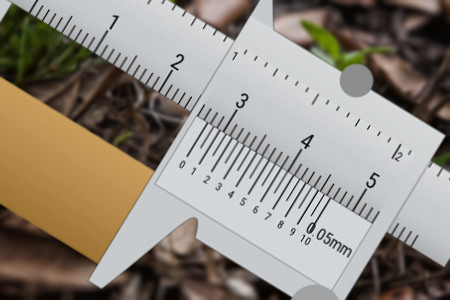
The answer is 27.6 mm
